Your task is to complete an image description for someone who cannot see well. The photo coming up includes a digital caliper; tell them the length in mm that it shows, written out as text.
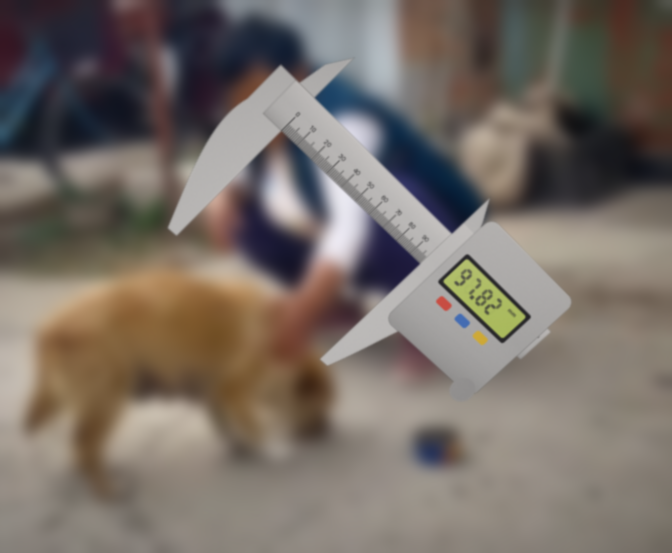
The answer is 97.82 mm
